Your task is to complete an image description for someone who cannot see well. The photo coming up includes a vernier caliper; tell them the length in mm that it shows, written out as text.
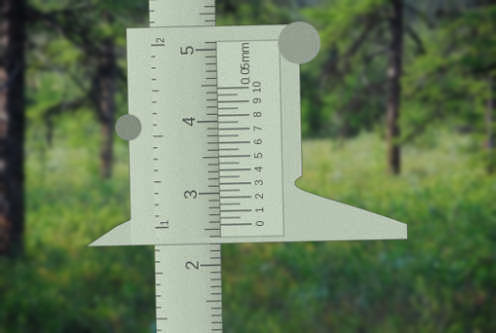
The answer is 25.6 mm
